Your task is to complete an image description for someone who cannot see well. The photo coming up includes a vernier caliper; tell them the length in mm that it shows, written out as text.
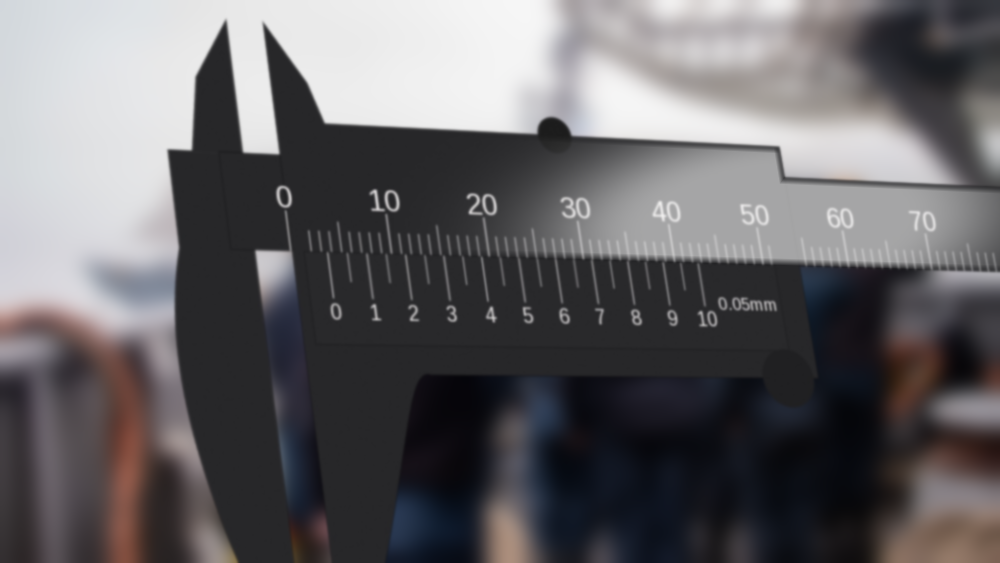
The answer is 3.6 mm
